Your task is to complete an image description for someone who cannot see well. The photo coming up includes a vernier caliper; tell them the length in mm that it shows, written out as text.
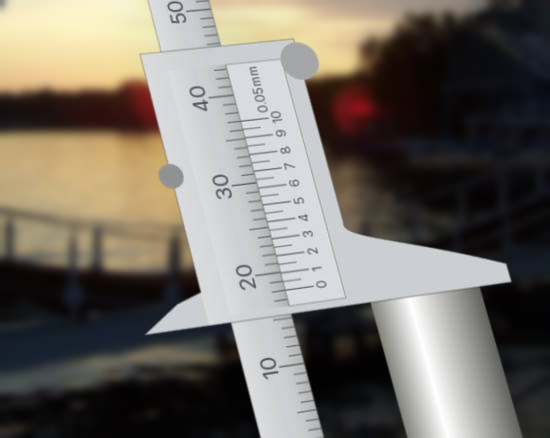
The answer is 18.0 mm
